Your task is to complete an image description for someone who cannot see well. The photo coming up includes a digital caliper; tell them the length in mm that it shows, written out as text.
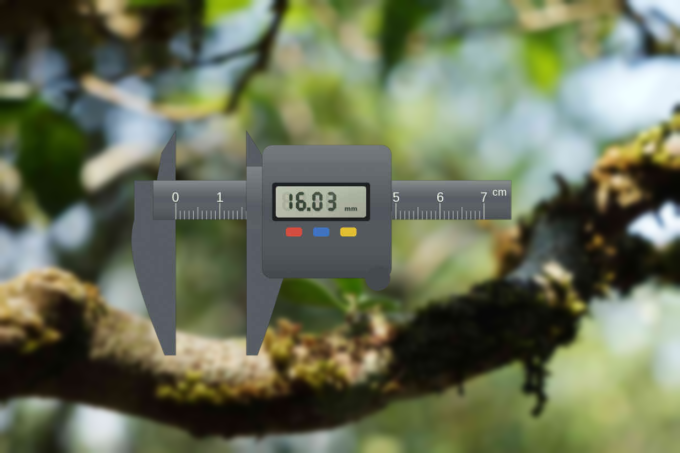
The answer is 16.03 mm
